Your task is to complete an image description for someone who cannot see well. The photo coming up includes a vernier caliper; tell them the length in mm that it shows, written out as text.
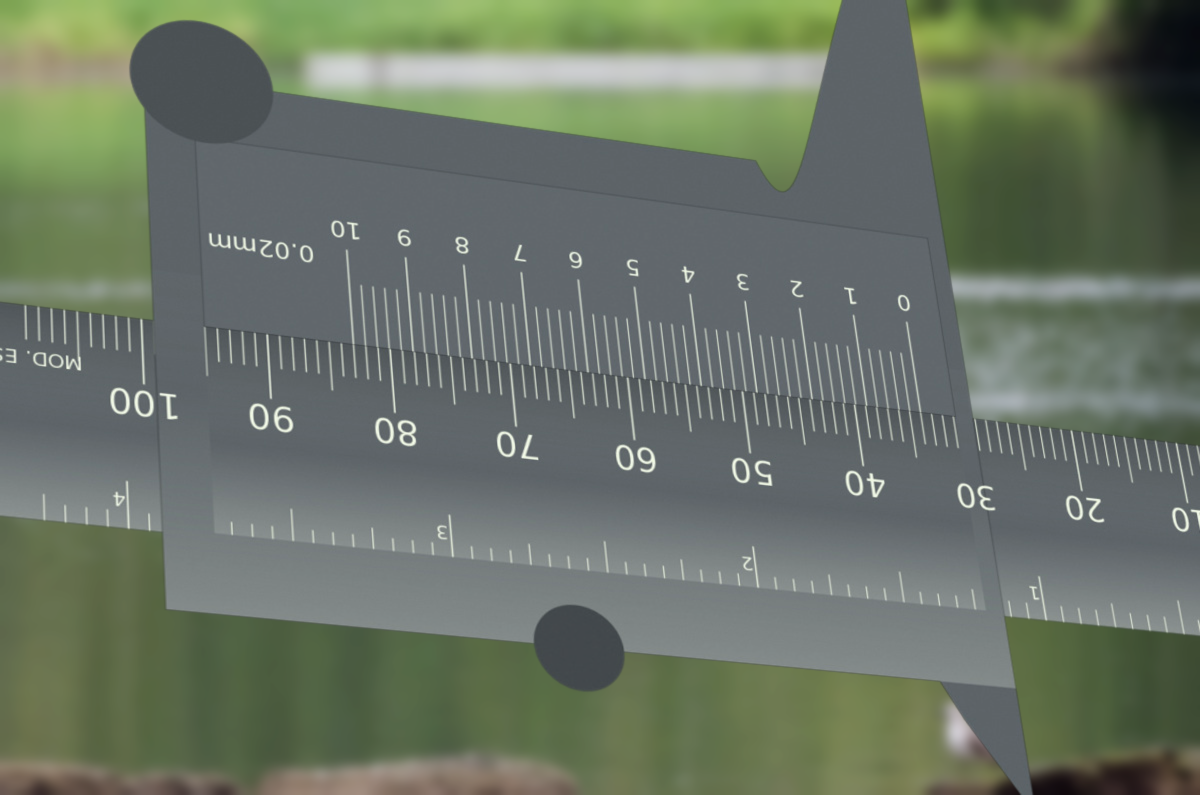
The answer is 34.0 mm
